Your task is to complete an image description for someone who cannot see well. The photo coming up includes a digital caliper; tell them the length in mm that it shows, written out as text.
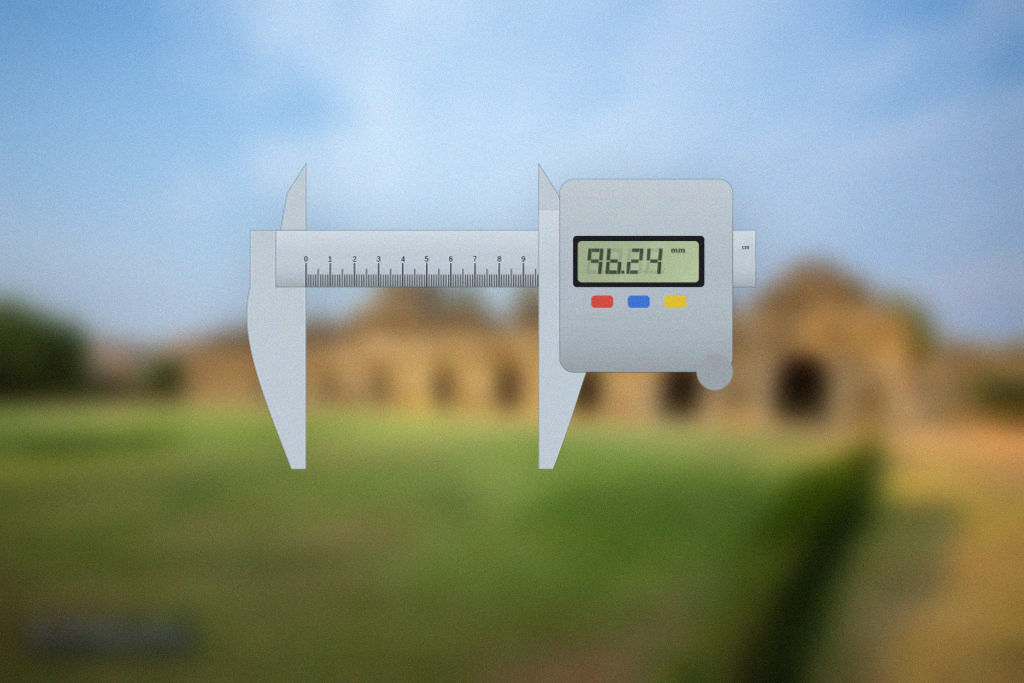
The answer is 96.24 mm
